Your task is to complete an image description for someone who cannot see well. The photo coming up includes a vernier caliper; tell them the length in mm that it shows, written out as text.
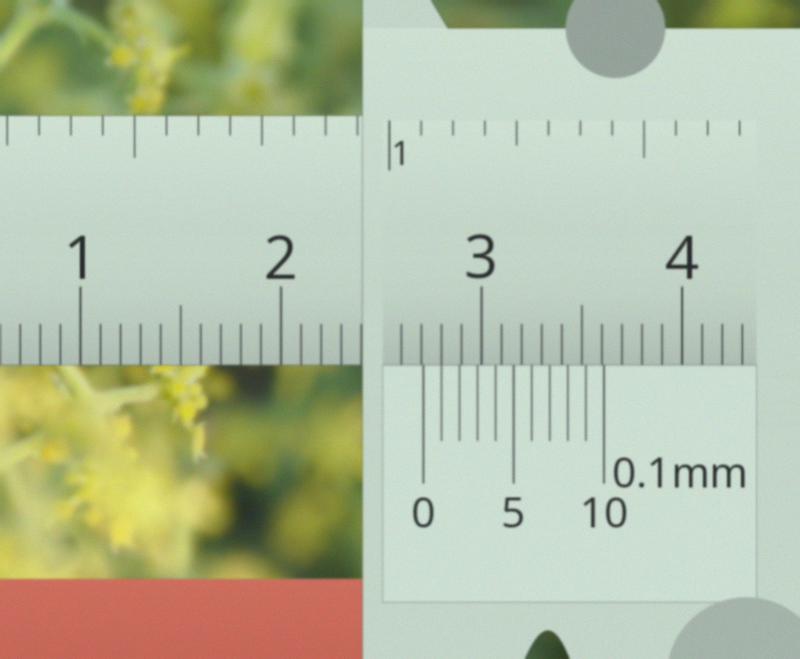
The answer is 27.1 mm
